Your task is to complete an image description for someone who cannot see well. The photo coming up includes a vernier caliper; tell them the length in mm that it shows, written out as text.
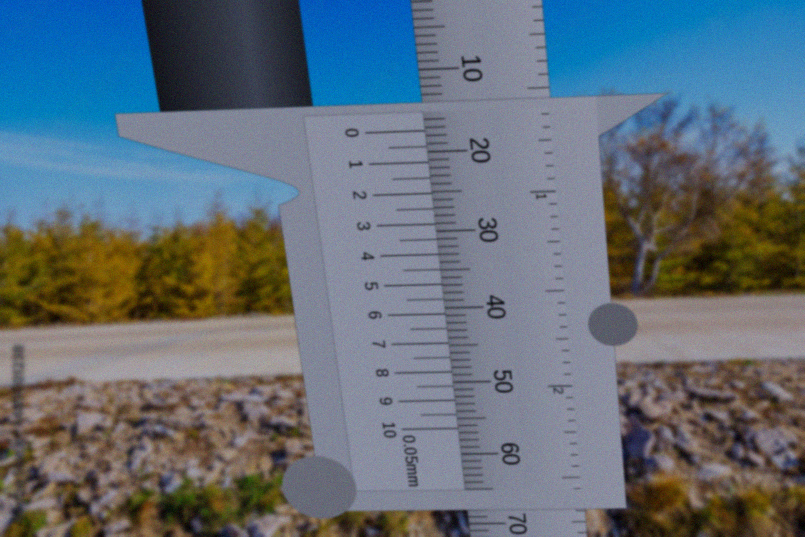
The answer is 17.4 mm
